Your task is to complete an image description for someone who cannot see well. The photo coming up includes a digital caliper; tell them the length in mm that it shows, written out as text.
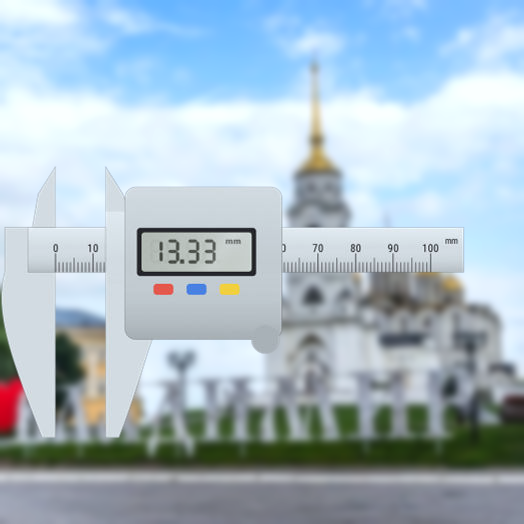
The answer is 13.33 mm
